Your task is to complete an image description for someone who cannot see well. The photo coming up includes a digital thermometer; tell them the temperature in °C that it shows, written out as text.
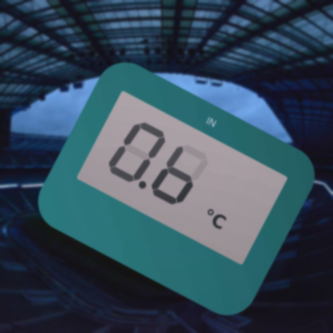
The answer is 0.6 °C
